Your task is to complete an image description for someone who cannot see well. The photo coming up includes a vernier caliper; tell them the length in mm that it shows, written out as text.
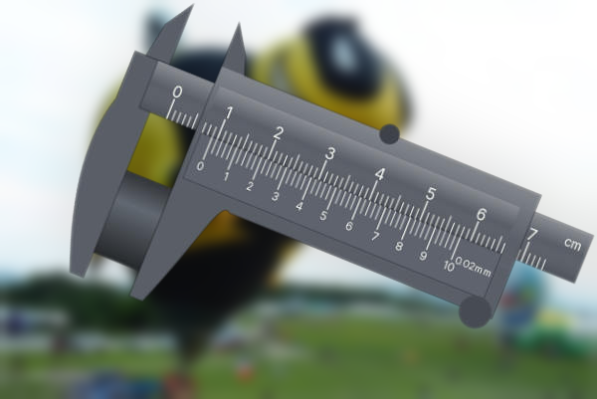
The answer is 9.0 mm
